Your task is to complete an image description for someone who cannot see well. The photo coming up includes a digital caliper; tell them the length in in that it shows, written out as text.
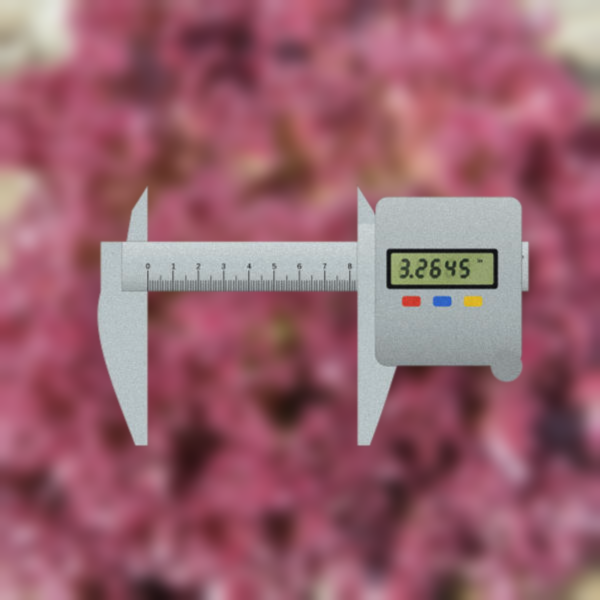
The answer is 3.2645 in
